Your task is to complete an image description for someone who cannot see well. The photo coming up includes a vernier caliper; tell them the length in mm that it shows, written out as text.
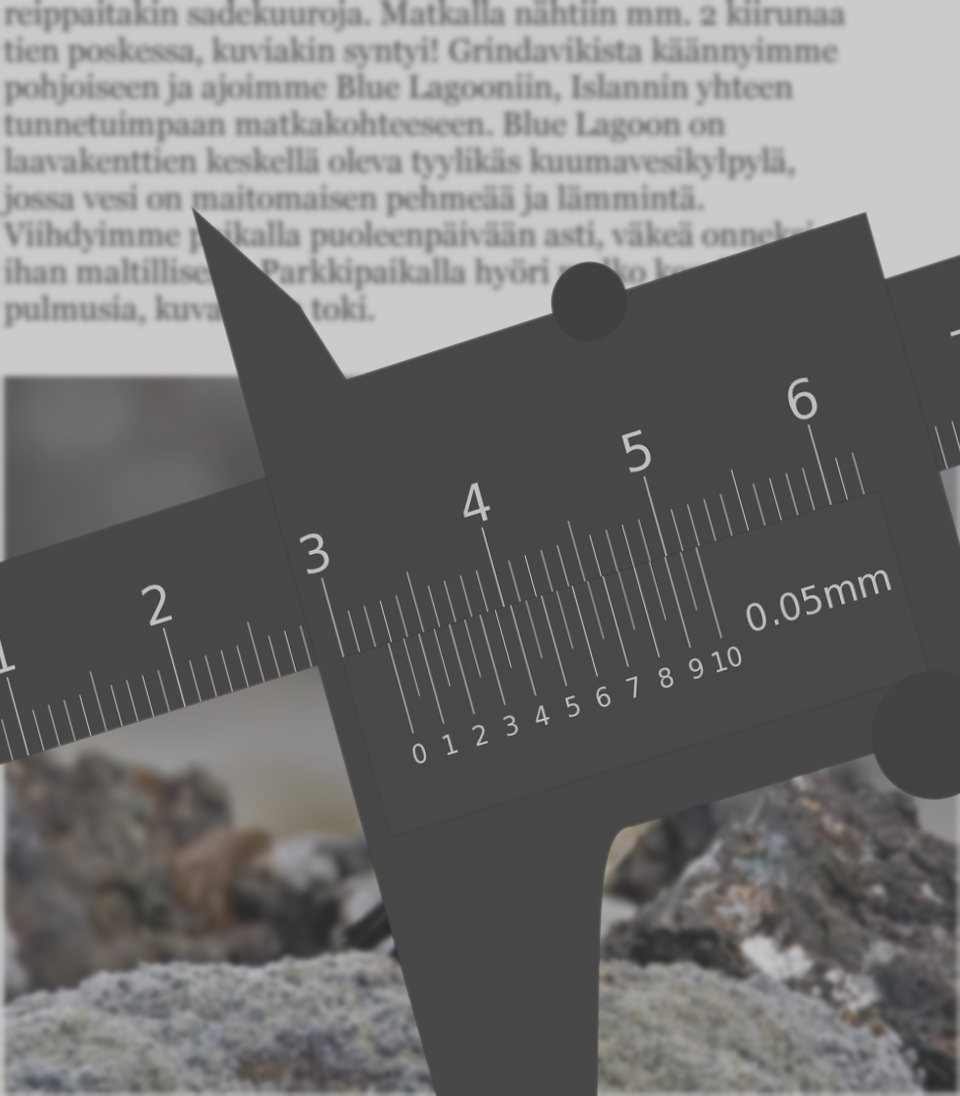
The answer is 32.8 mm
